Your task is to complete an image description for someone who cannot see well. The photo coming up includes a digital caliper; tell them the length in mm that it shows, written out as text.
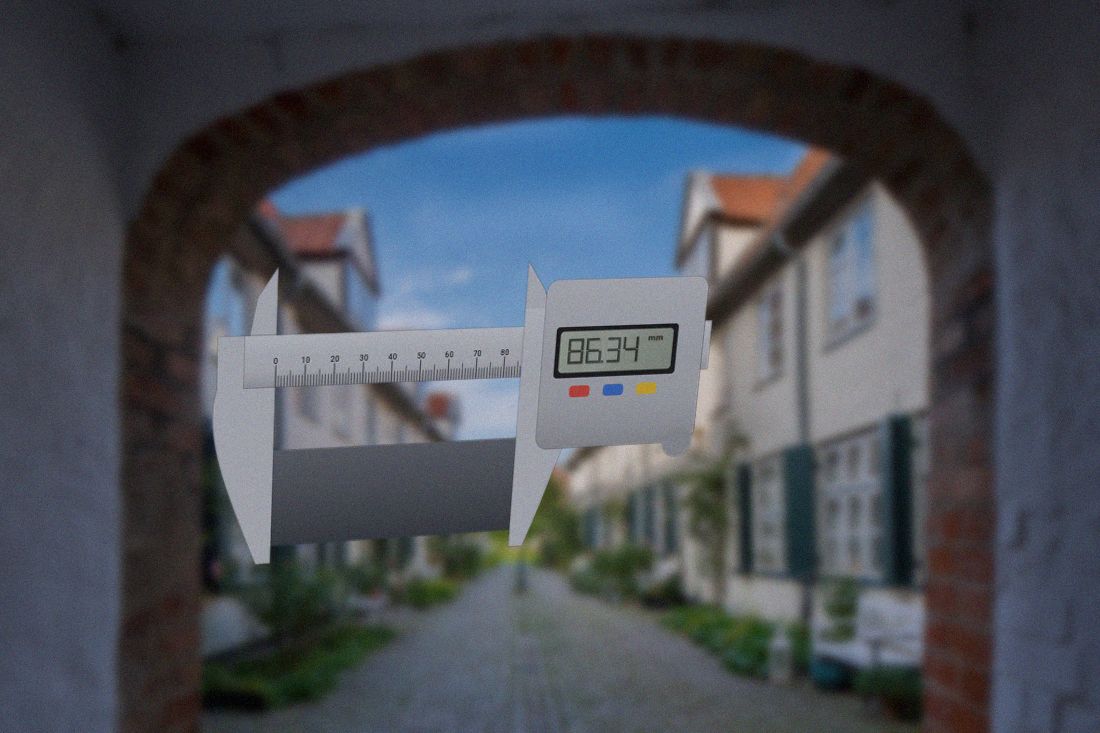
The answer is 86.34 mm
